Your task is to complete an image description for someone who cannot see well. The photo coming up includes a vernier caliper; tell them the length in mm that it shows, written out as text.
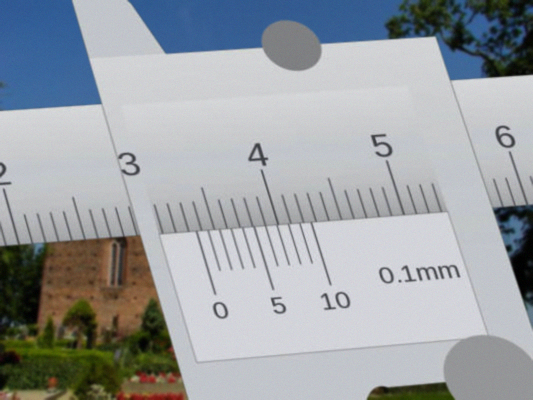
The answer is 33.6 mm
